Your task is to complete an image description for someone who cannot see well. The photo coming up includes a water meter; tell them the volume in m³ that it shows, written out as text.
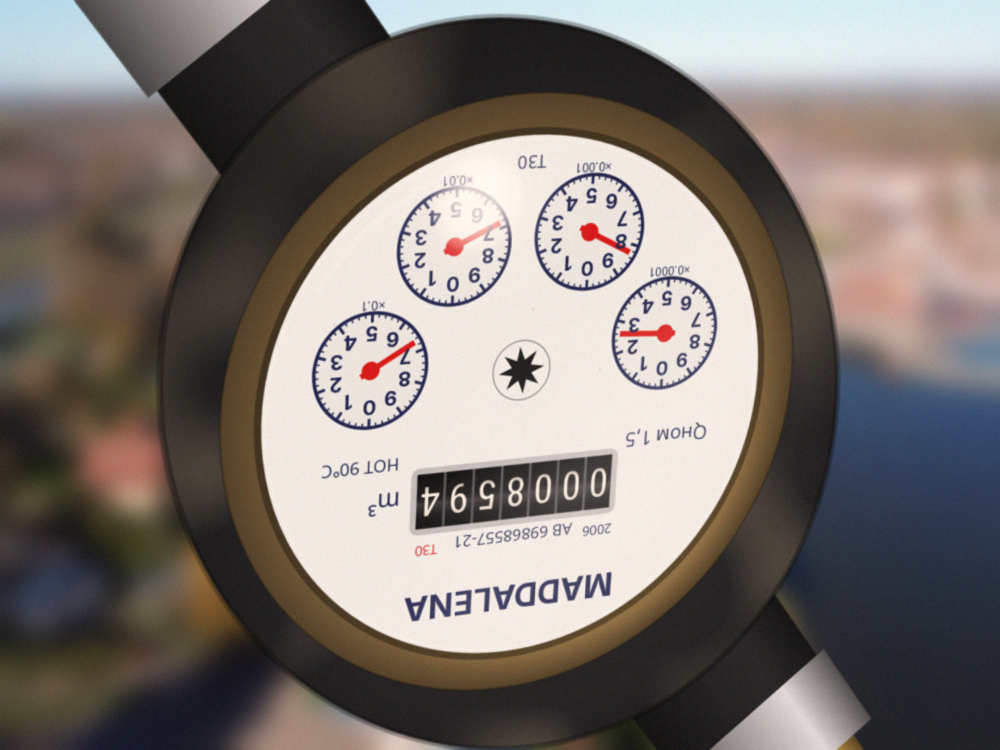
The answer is 8594.6682 m³
